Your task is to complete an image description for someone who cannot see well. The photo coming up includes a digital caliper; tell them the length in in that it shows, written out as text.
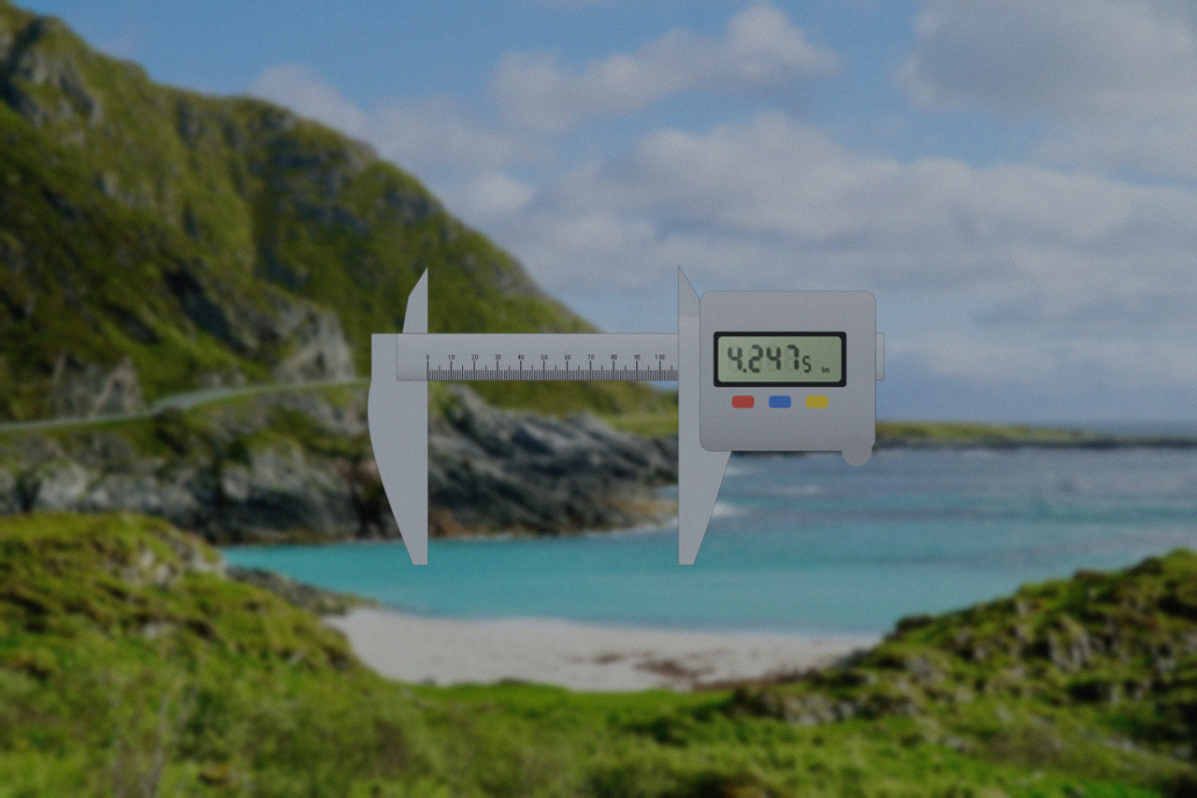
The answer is 4.2475 in
